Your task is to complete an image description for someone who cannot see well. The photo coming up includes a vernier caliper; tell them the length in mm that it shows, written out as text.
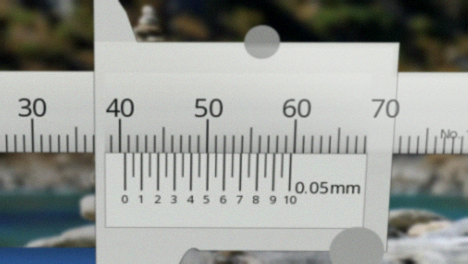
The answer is 40.6 mm
